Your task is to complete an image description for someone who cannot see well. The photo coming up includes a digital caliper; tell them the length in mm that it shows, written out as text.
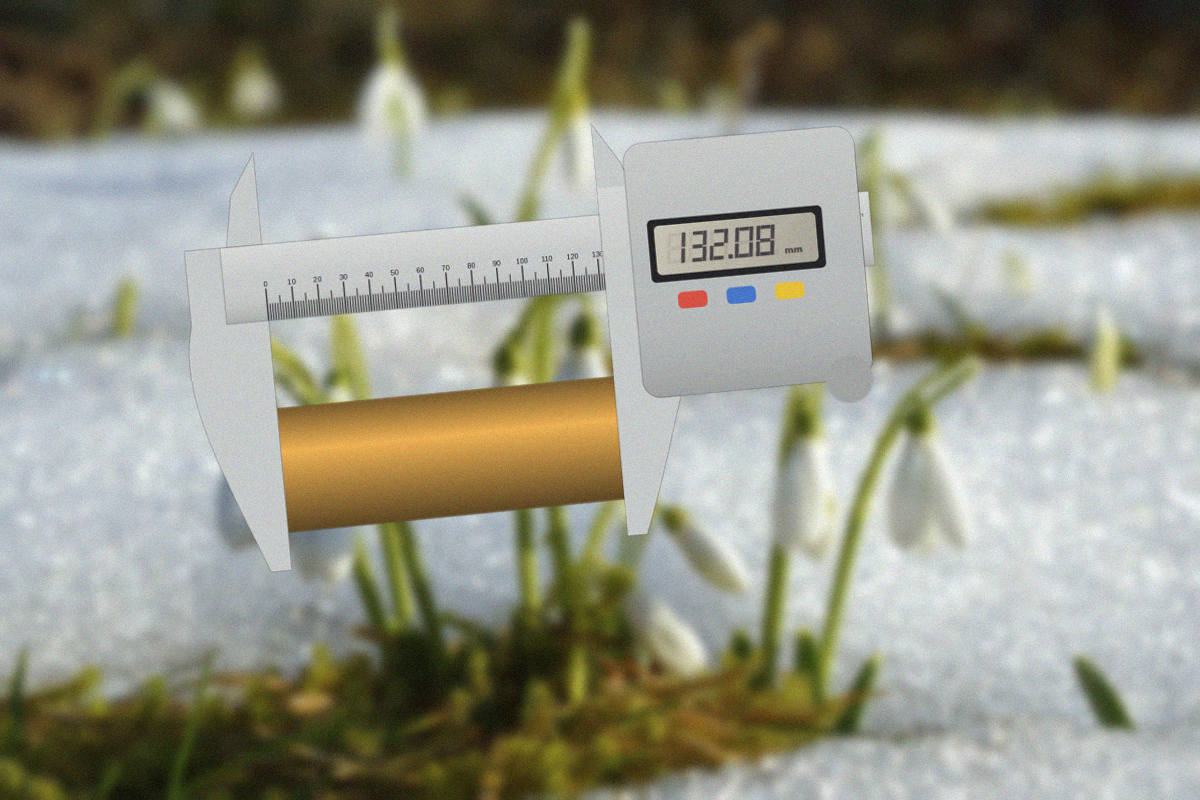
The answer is 132.08 mm
